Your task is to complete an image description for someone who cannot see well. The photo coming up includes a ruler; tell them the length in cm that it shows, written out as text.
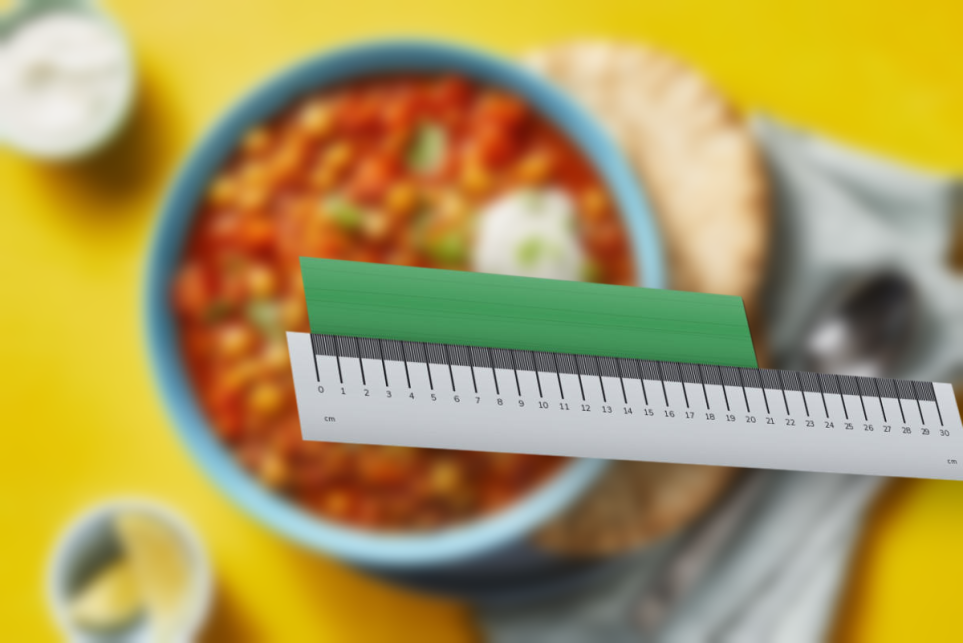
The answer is 21 cm
